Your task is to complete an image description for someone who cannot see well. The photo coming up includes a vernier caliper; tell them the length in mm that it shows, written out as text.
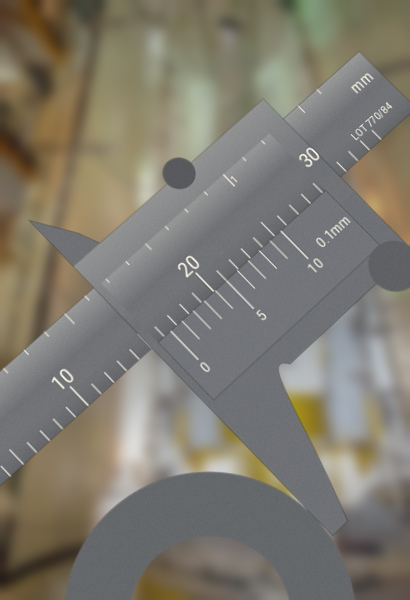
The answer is 16.5 mm
